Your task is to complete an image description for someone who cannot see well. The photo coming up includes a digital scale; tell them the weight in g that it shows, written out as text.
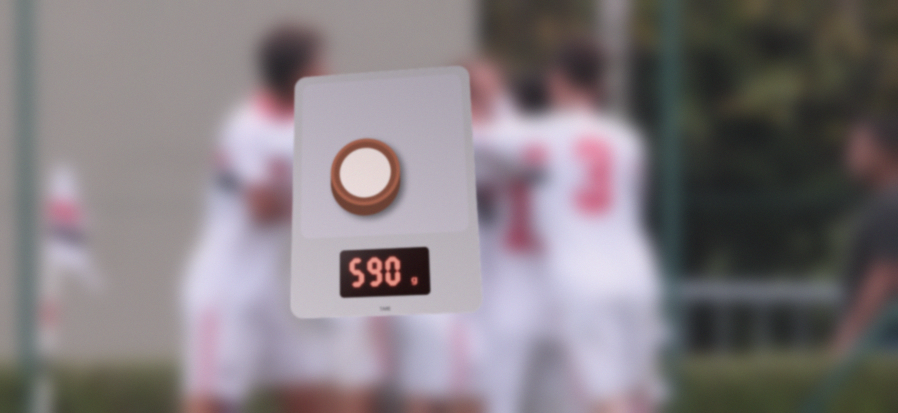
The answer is 590 g
